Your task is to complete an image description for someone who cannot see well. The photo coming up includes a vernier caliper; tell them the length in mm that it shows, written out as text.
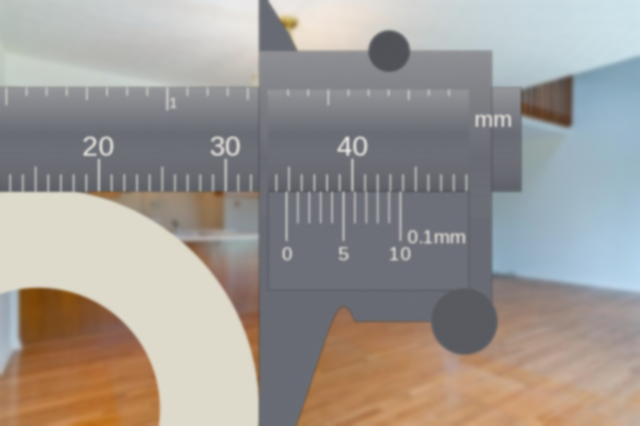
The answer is 34.8 mm
